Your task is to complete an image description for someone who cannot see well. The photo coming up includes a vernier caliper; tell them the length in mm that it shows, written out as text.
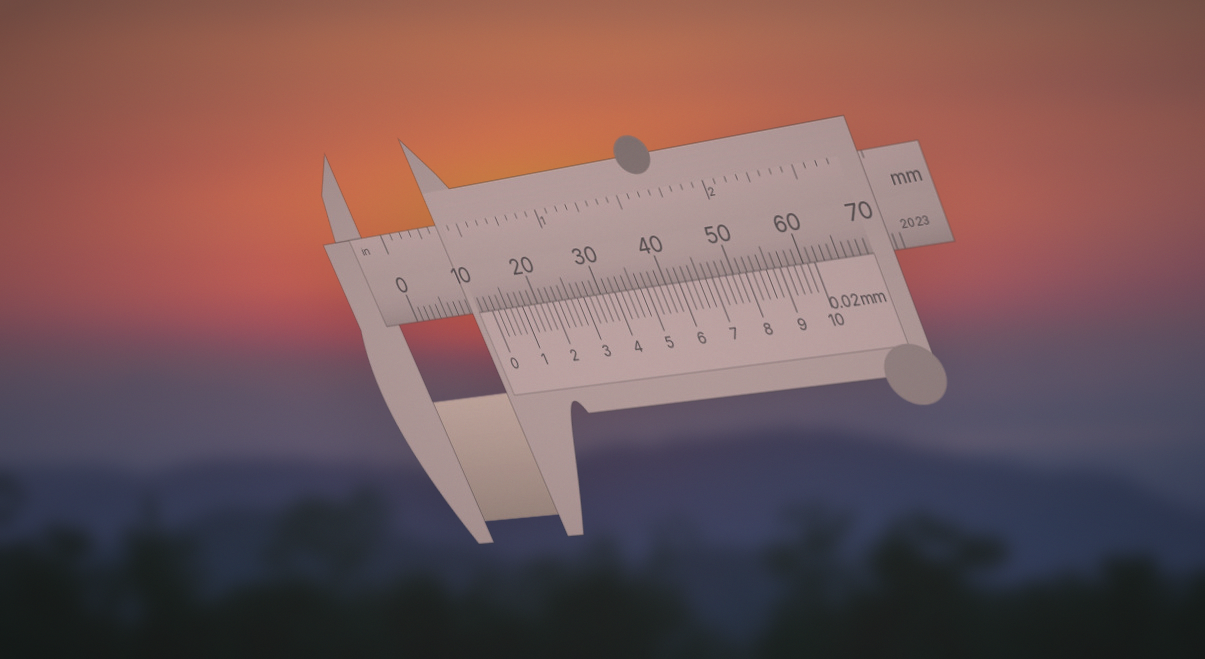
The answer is 12.6 mm
